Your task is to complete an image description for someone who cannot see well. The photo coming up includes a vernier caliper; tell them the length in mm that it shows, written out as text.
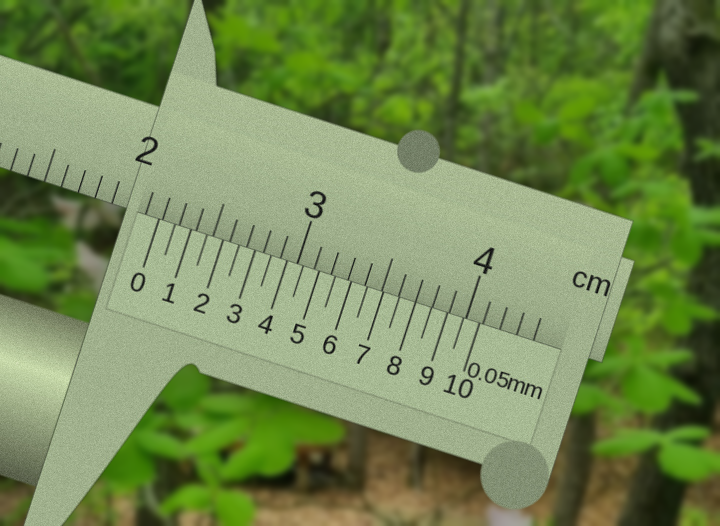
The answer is 21.8 mm
